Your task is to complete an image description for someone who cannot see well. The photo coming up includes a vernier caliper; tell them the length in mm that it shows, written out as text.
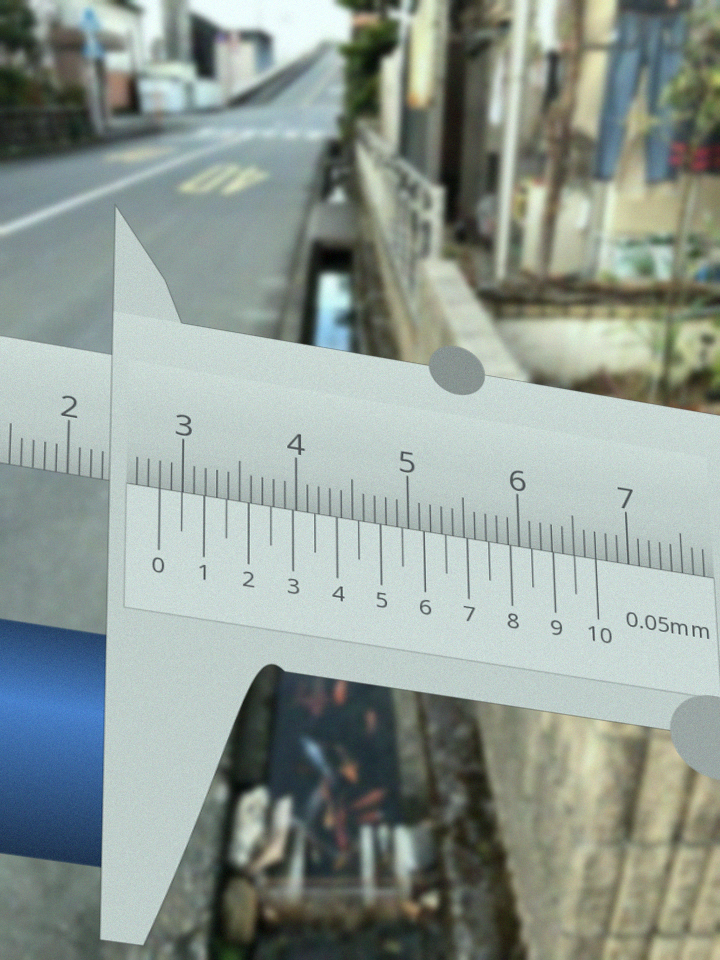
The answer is 28.0 mm
